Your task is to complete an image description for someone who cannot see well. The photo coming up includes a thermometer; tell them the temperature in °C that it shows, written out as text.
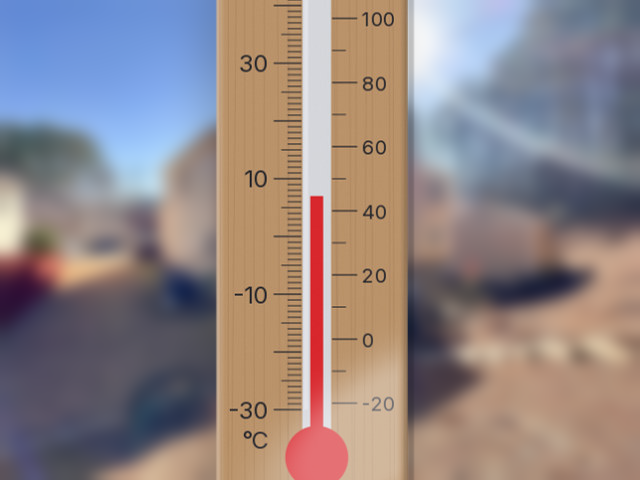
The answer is 7 °C
